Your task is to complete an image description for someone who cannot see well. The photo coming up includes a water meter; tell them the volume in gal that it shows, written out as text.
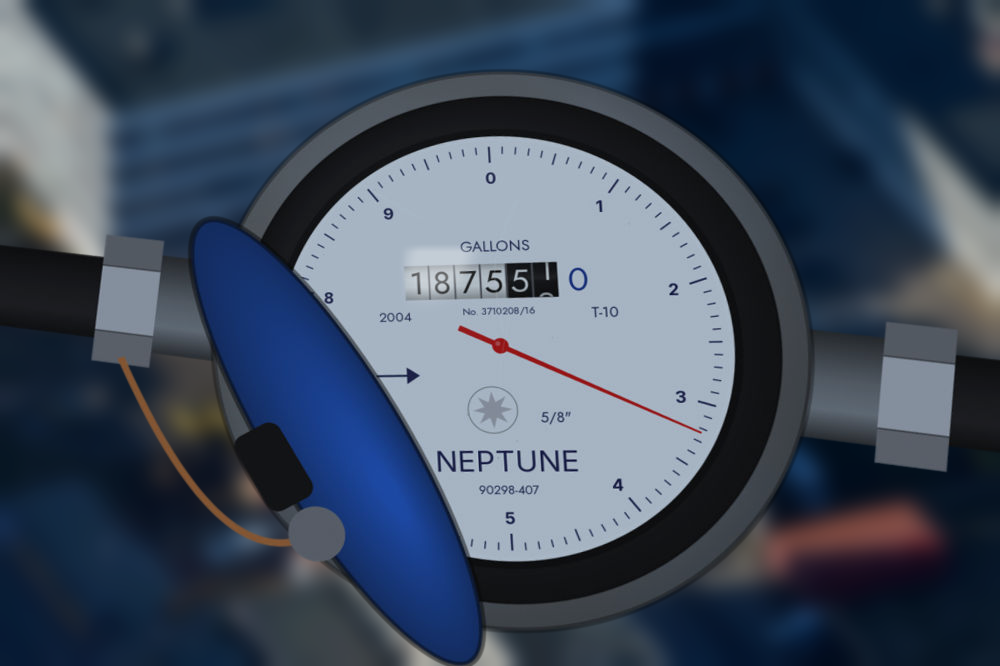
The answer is 1875513.2 gal
